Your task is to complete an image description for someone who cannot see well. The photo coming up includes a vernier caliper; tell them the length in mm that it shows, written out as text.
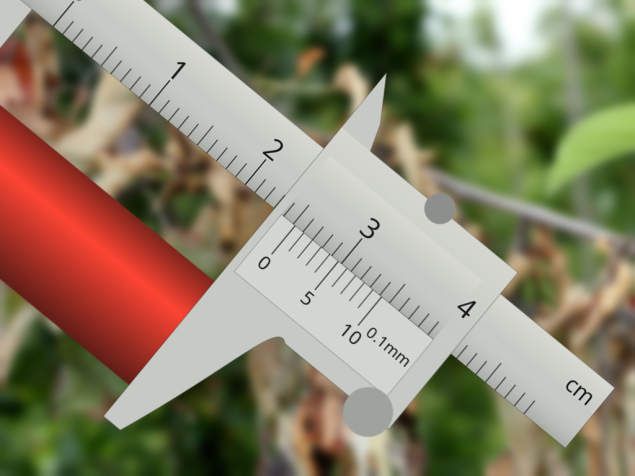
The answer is 25.2 mm
